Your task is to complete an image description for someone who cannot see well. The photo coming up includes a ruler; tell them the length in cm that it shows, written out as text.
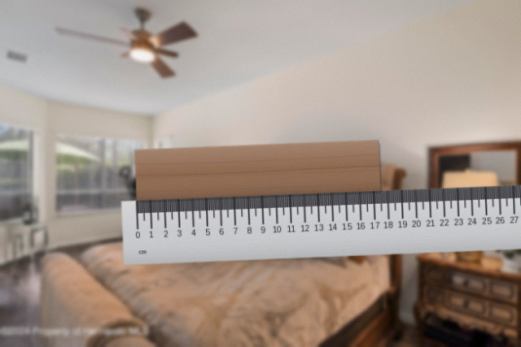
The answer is 17.5 cm
